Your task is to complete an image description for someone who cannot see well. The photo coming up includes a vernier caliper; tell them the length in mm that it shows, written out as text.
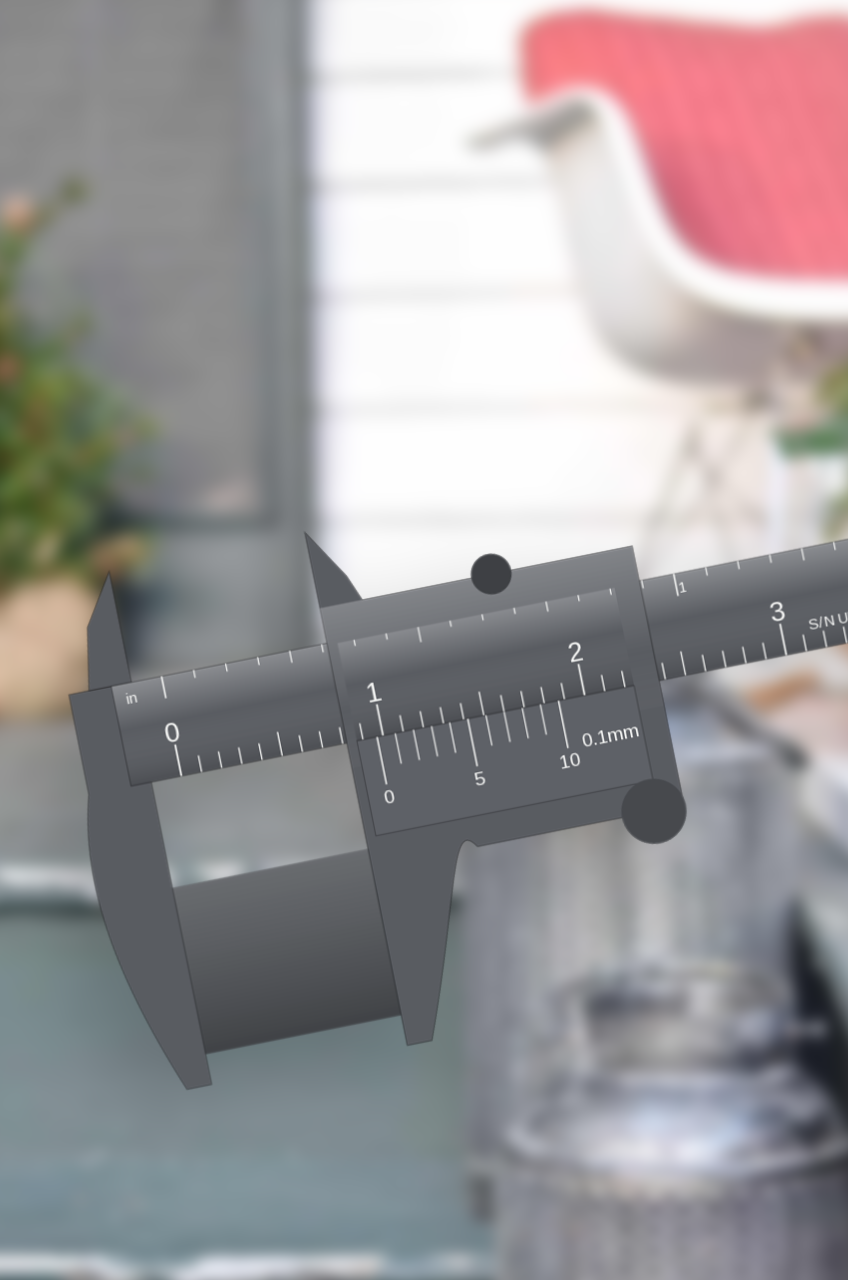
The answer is 9.7 mm
